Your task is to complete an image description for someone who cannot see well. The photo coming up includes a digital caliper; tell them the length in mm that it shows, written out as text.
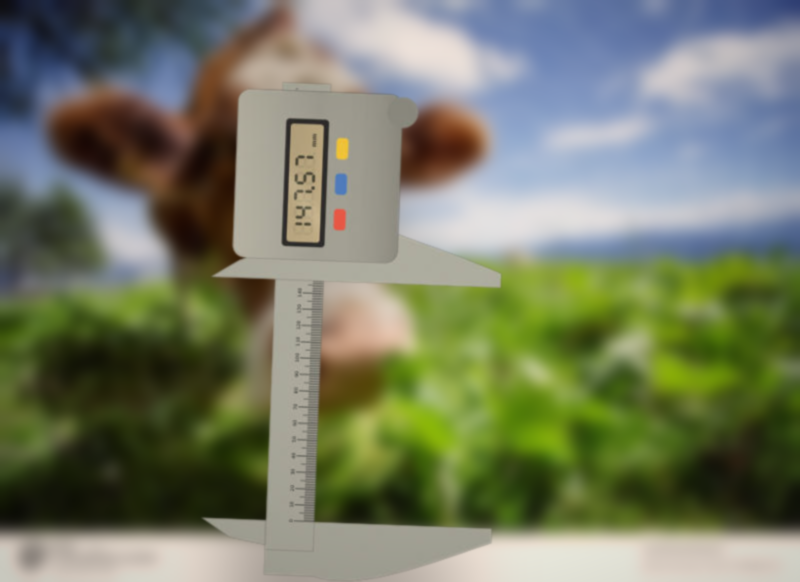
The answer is 147.57 mm
